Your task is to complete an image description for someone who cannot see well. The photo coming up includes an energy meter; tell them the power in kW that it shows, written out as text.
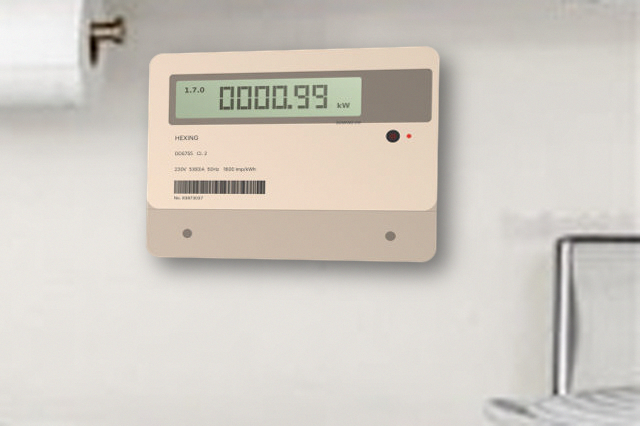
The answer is 0.99 kW
